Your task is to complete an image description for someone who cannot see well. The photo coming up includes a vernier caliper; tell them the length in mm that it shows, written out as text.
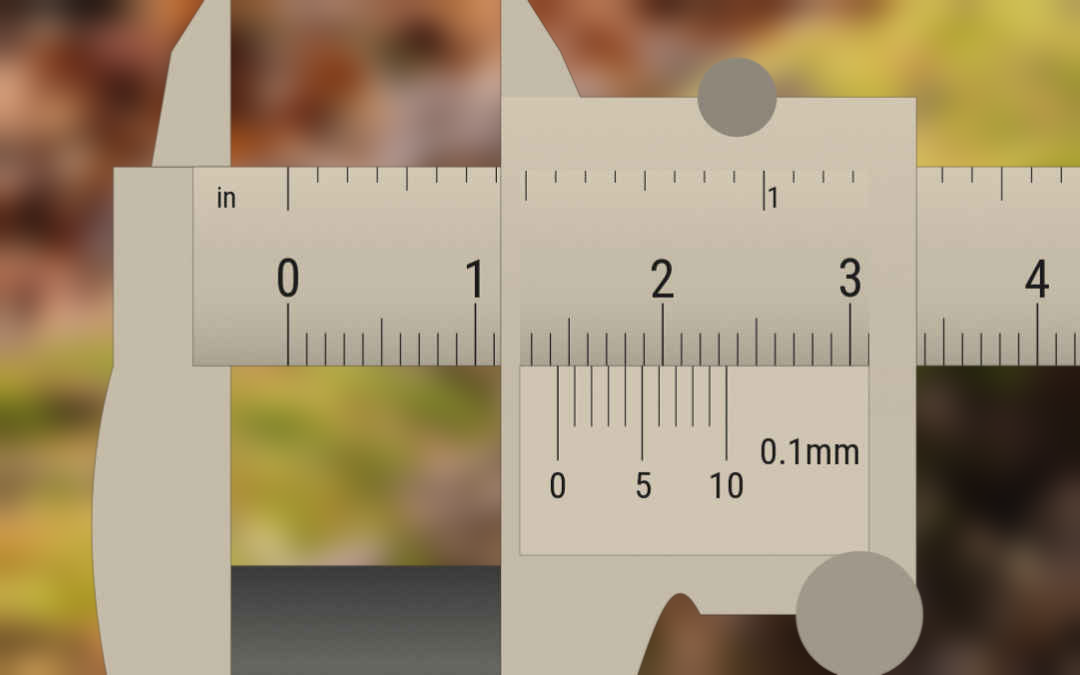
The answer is 14.4 mm
